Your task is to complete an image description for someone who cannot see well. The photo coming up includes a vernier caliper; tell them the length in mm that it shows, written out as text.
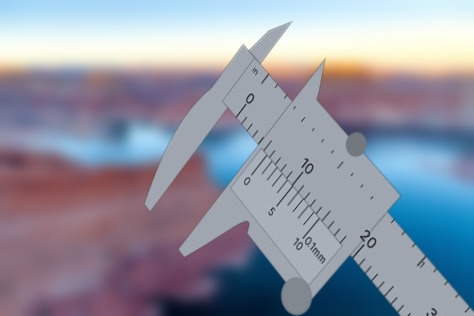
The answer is 5.6 mm
